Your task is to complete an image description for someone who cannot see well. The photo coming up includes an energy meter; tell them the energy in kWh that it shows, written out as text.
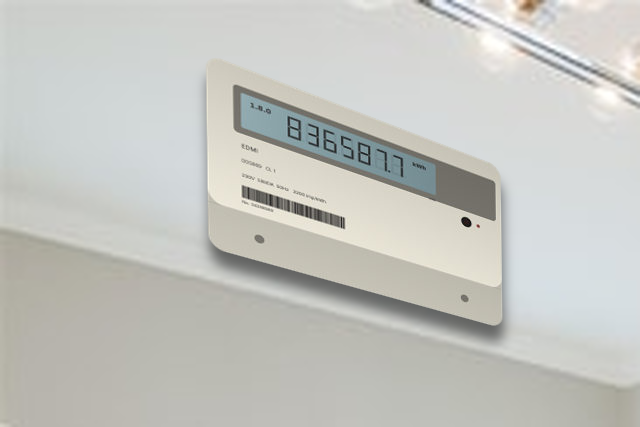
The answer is 836587.7 kWh
